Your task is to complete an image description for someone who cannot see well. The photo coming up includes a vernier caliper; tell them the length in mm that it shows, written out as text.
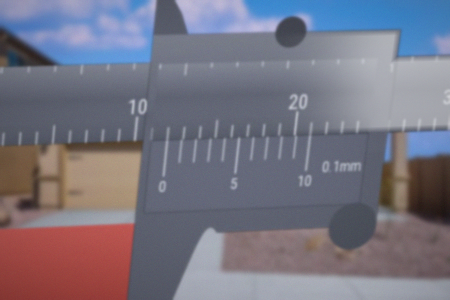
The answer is 12.0 mm
